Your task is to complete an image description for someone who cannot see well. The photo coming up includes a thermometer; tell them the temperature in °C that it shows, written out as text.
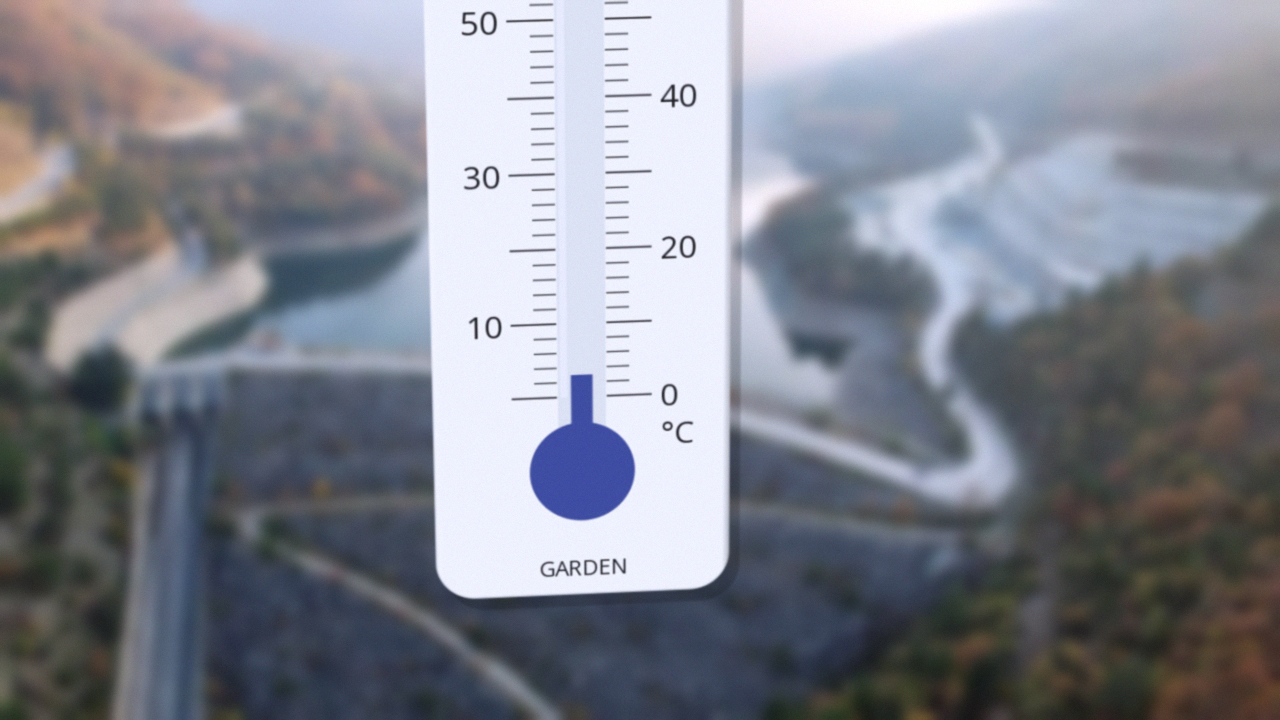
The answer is 3 °C
